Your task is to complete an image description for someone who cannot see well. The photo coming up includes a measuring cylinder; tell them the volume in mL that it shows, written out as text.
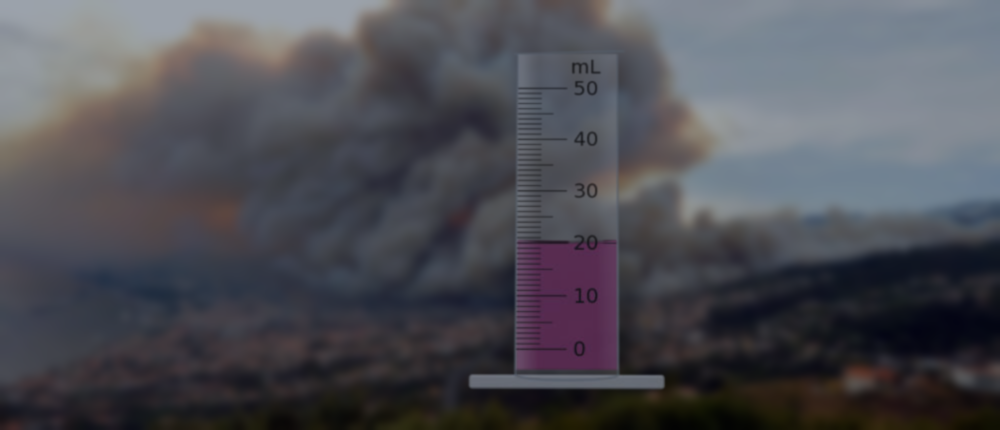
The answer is 20 mL
